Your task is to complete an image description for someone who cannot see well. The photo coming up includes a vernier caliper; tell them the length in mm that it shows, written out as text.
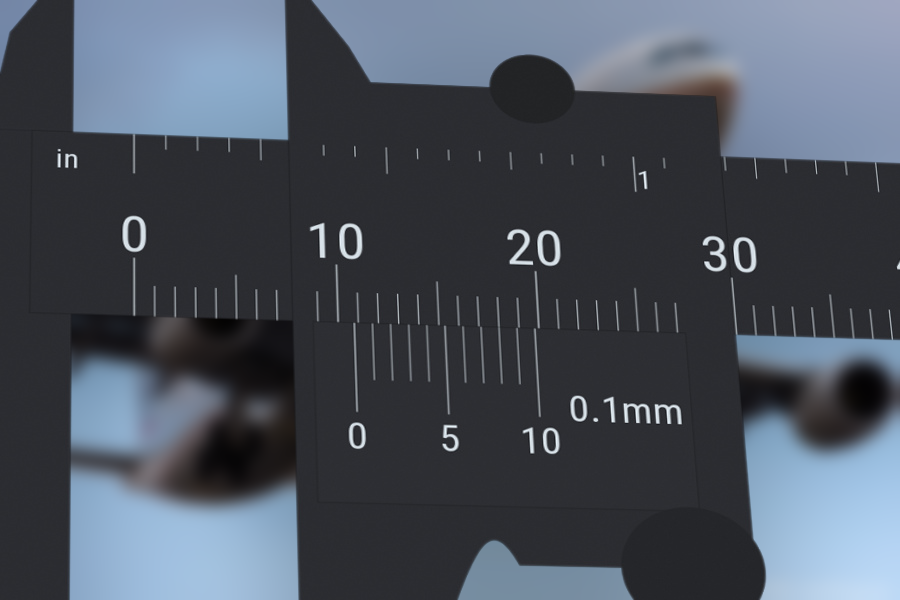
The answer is 10.8 mm
